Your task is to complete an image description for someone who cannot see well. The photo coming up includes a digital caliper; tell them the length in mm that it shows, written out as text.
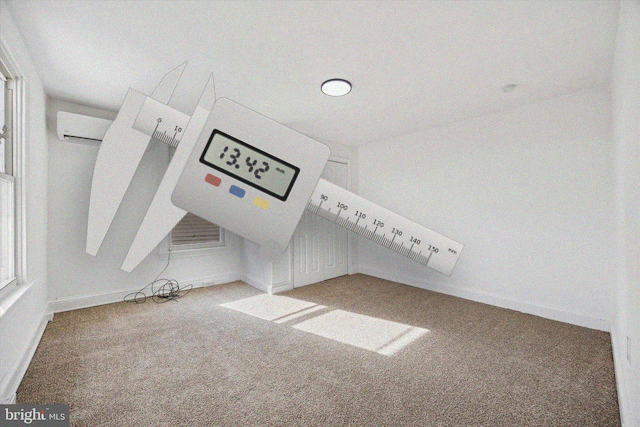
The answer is 13.42 mm
